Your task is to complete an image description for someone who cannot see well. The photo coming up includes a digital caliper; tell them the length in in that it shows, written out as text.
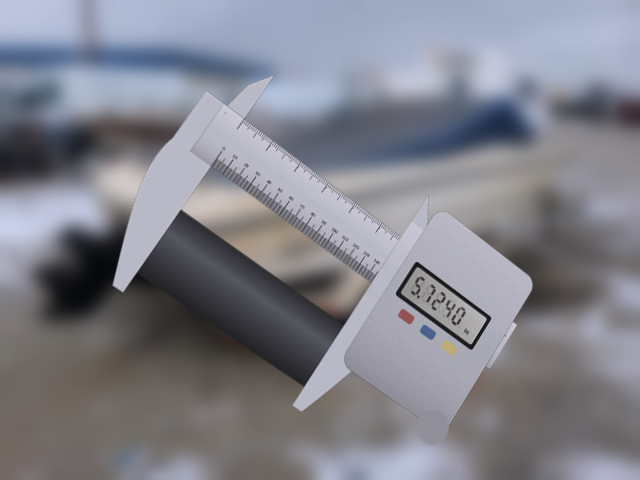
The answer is 5.7240 in
